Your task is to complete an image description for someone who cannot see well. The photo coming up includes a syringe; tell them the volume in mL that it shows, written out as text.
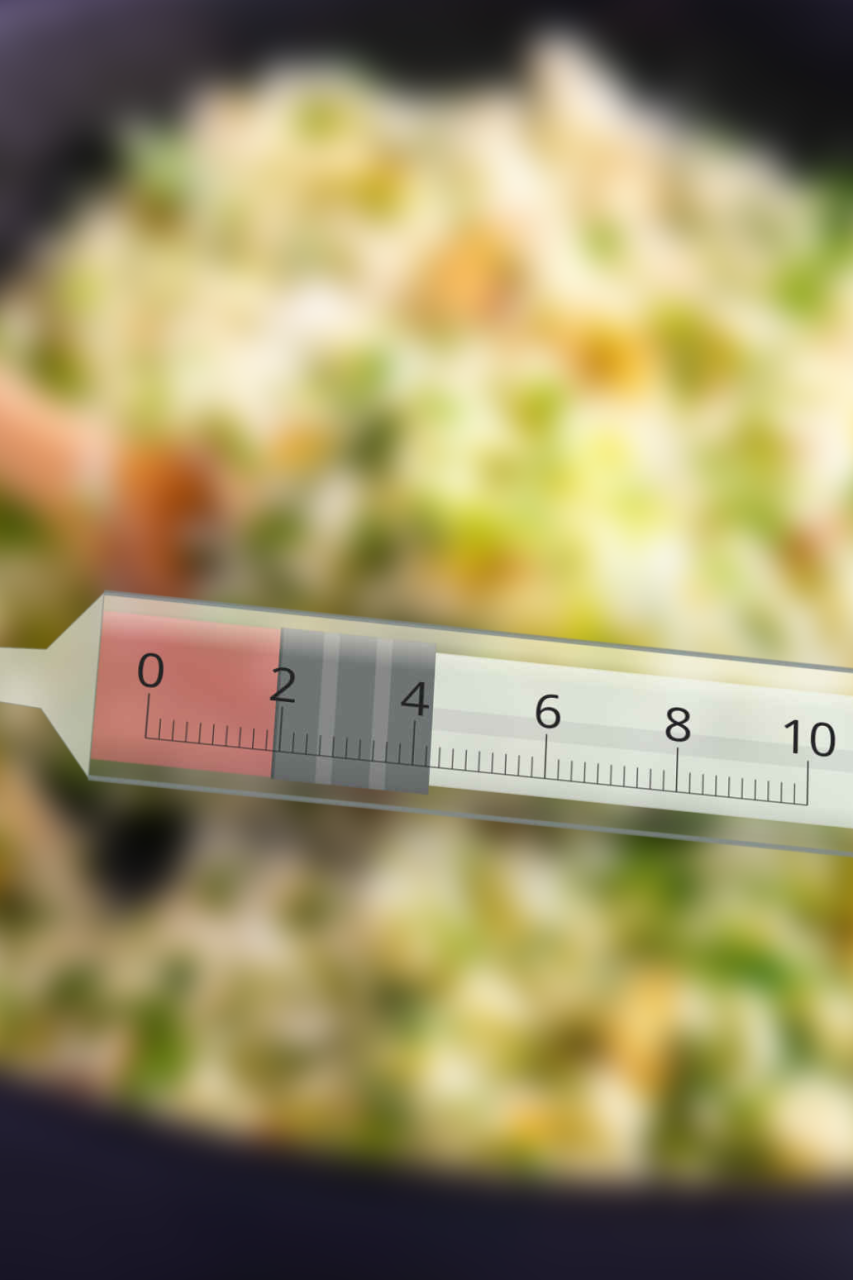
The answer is 1.9 mL
